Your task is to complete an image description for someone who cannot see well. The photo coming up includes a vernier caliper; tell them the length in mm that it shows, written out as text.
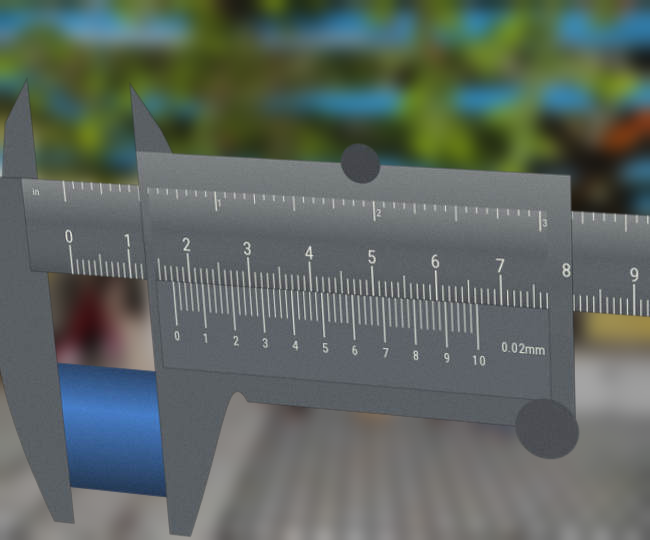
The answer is 17.2 mm
